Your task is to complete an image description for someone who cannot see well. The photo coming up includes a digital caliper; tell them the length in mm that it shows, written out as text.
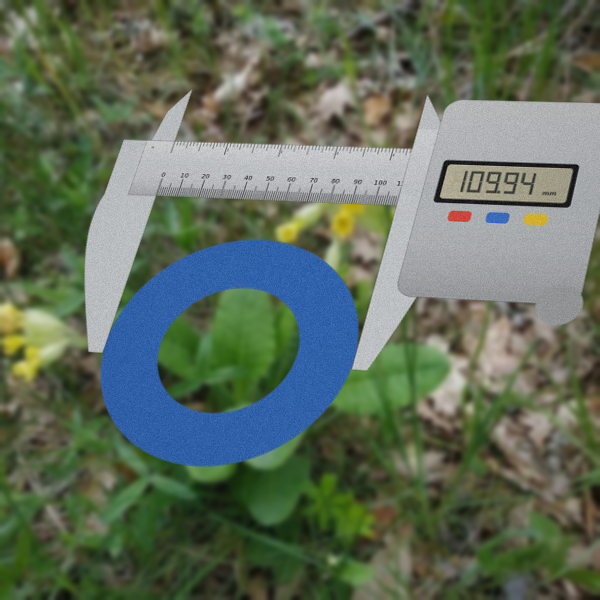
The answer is 109.94 mm
